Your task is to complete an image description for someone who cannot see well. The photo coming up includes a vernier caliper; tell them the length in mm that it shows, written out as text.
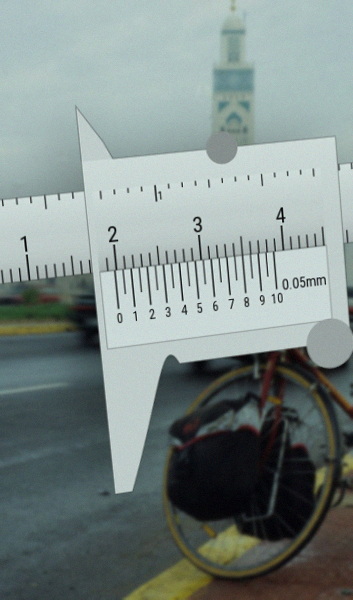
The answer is 19.8 mm
